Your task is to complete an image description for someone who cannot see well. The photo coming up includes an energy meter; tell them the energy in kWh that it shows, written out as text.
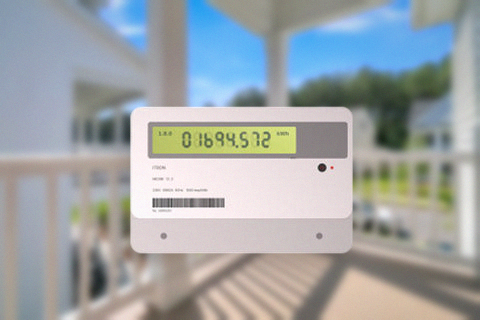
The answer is 1694.572 kWh
